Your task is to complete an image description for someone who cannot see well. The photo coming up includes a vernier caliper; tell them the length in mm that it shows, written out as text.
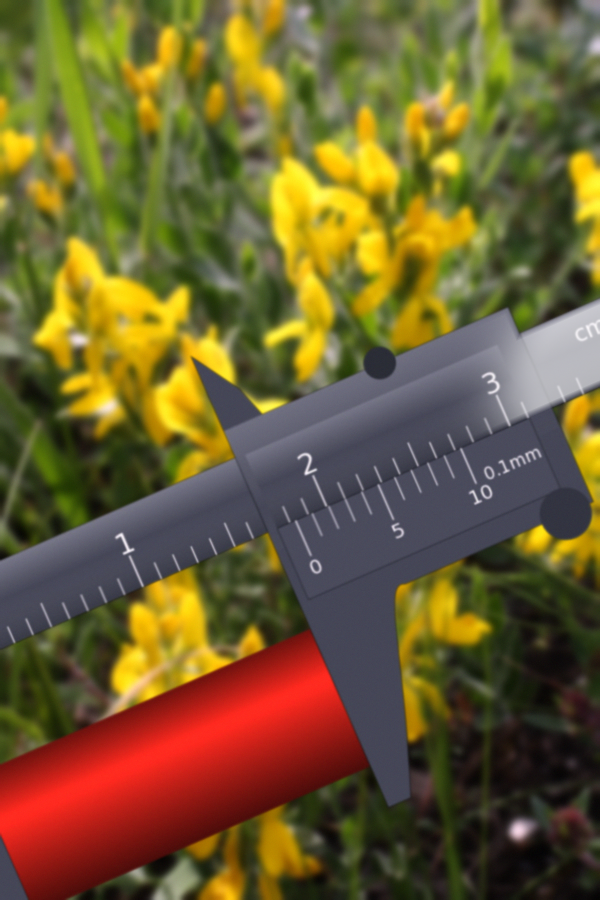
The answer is 18.3 mm
